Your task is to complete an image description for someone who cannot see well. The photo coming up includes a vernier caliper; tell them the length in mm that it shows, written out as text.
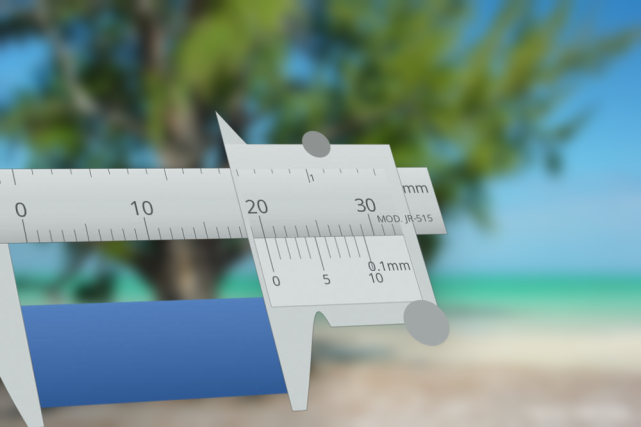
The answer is 20.0 mm
